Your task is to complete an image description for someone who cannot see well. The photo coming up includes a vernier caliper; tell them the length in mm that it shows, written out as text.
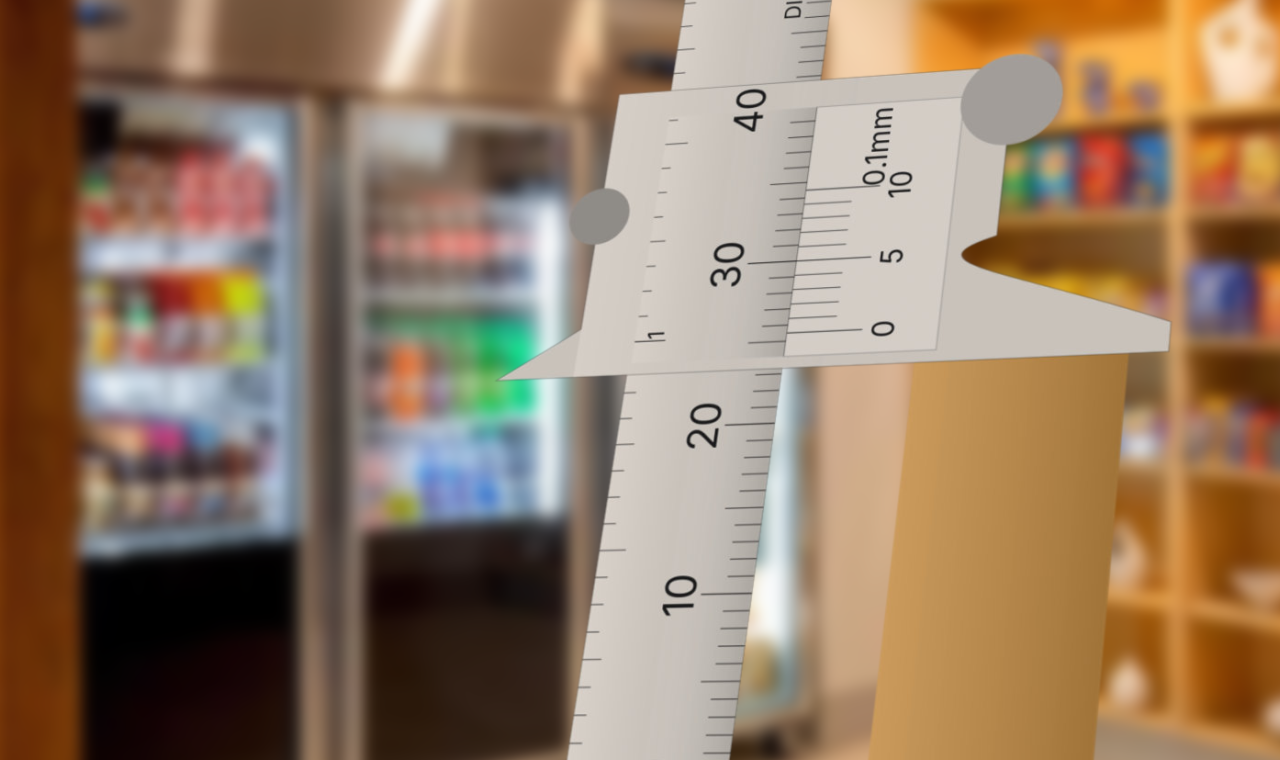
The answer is 25.5 mm
